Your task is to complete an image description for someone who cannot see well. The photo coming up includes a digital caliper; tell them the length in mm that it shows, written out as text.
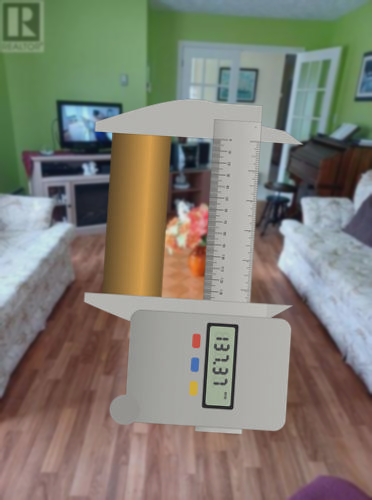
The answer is 137.37 mm
